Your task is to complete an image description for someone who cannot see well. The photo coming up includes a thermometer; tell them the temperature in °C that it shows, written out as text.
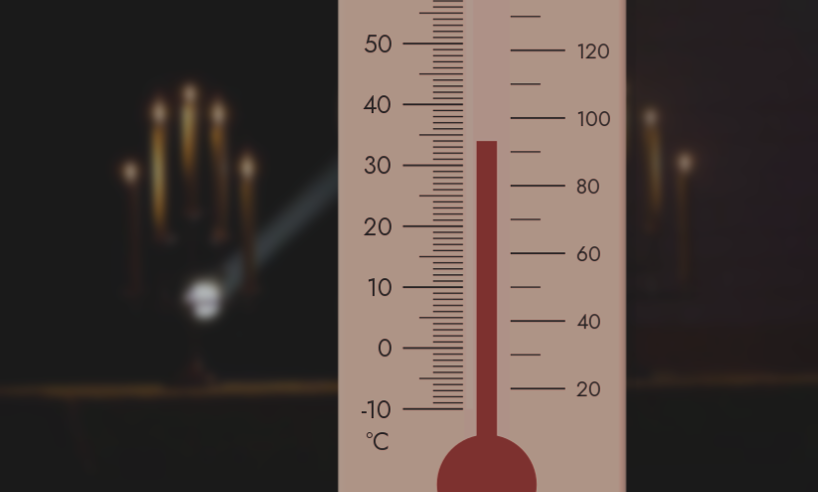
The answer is 34 °C
